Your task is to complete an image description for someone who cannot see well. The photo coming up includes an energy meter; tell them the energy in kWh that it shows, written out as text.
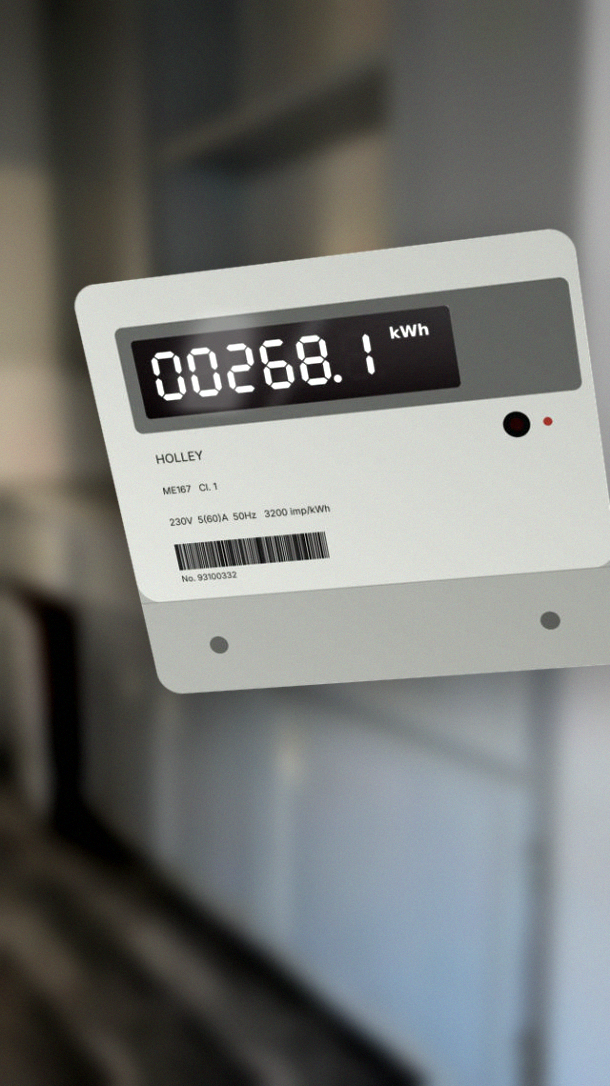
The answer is 268.1 kWh
